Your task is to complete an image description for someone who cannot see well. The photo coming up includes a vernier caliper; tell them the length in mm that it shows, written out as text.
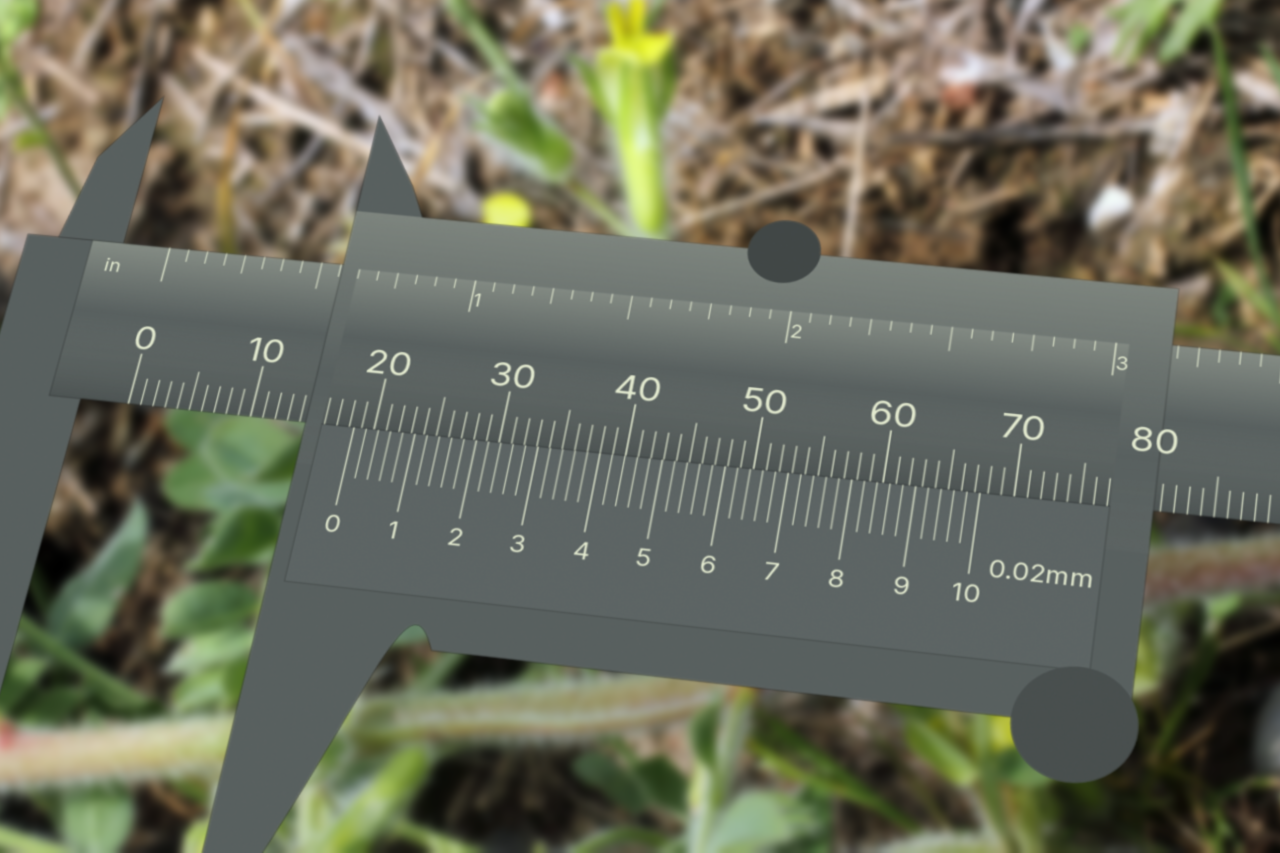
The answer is 18.4 mm
